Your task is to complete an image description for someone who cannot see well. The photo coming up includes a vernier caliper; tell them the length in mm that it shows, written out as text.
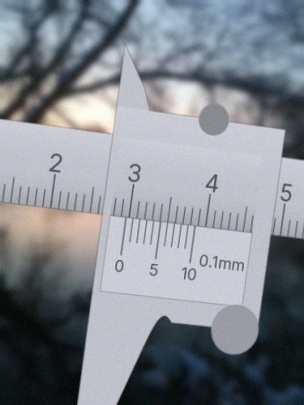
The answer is 29.6 mm
